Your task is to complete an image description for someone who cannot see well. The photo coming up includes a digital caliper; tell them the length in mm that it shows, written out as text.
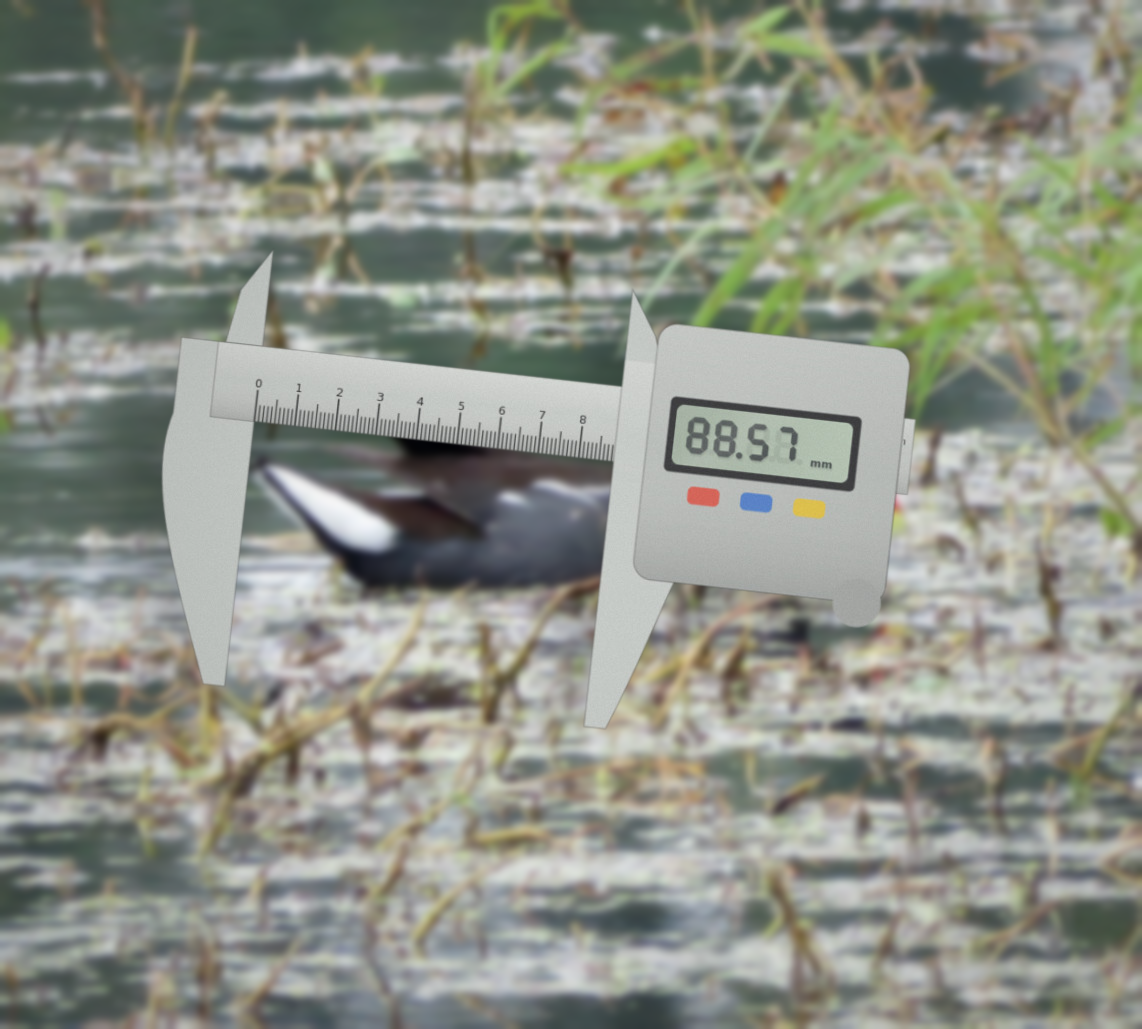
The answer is 88.57 mm
